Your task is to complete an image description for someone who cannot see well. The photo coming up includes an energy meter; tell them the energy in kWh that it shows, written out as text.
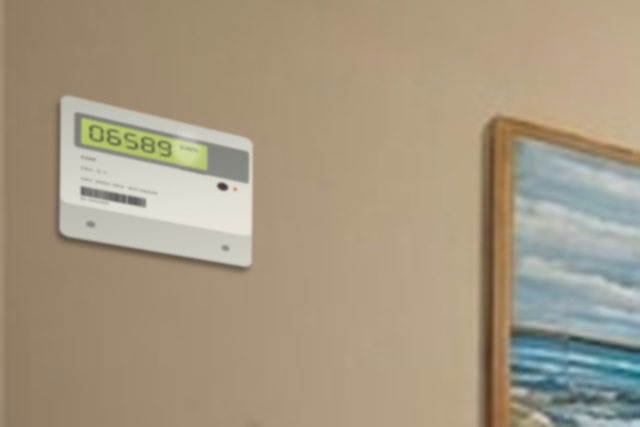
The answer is 6589 kWh
